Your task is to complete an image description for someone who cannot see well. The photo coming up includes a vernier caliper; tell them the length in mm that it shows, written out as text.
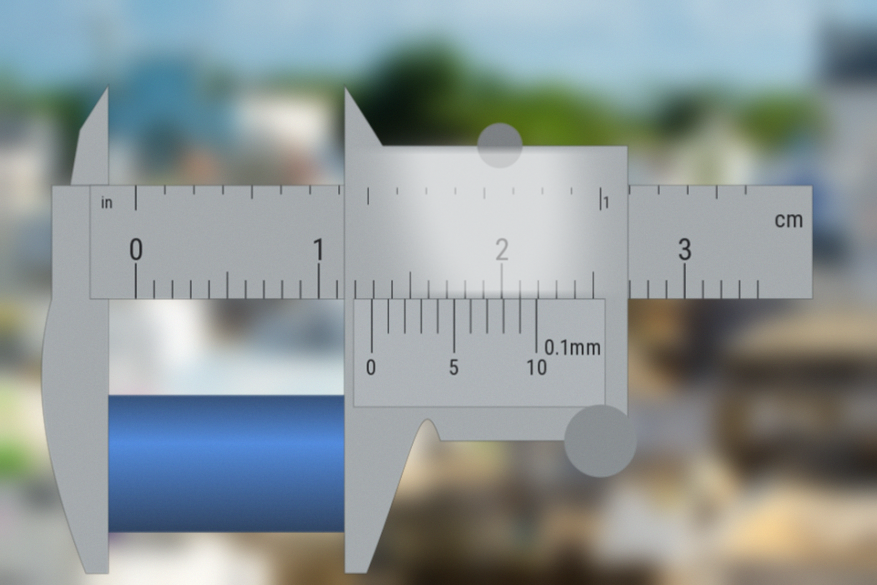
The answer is 12.9 mm
